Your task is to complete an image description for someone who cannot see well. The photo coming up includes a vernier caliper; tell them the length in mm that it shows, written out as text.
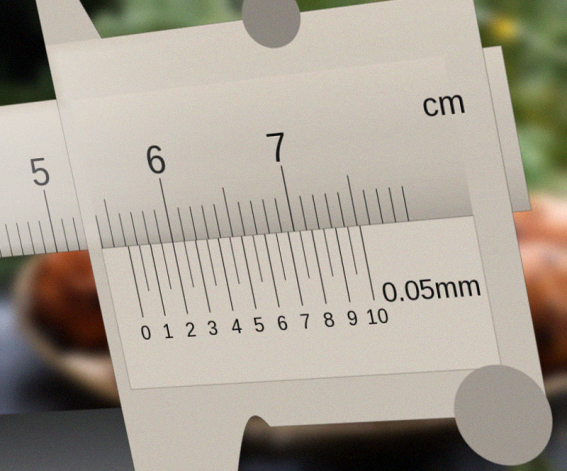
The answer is 56.2 mm
